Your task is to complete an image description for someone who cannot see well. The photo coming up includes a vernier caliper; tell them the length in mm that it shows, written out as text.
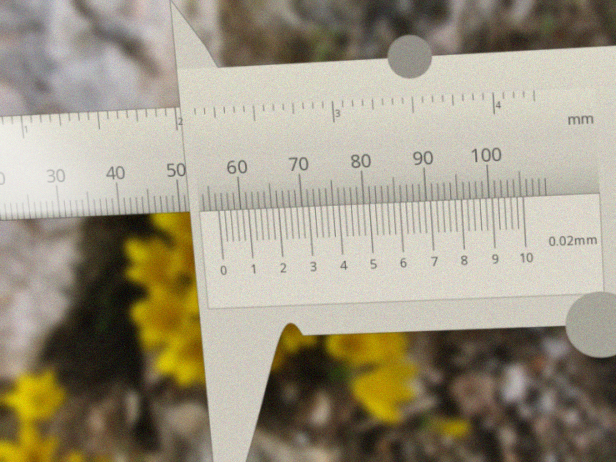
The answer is 56.4 mm
